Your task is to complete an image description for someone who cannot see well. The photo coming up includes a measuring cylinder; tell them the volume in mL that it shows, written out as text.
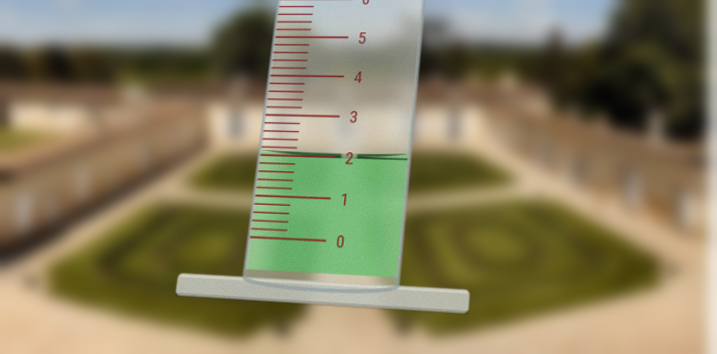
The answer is 2 mL
